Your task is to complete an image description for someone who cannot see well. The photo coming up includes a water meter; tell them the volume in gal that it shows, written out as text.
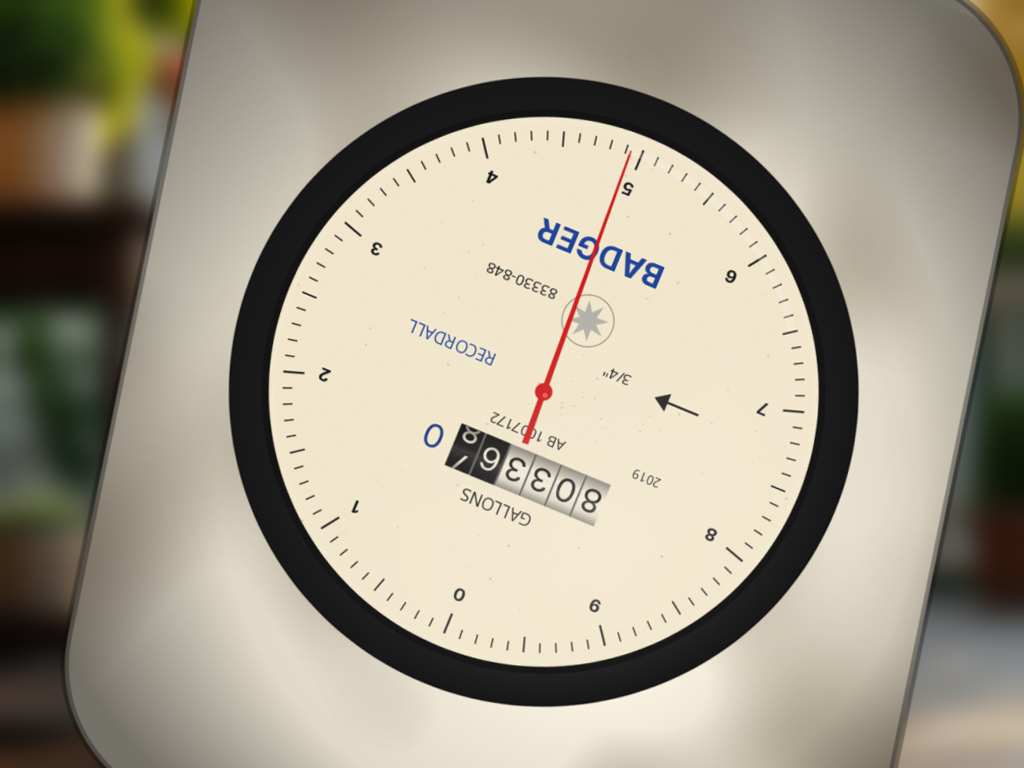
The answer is 8033674.9 gal
